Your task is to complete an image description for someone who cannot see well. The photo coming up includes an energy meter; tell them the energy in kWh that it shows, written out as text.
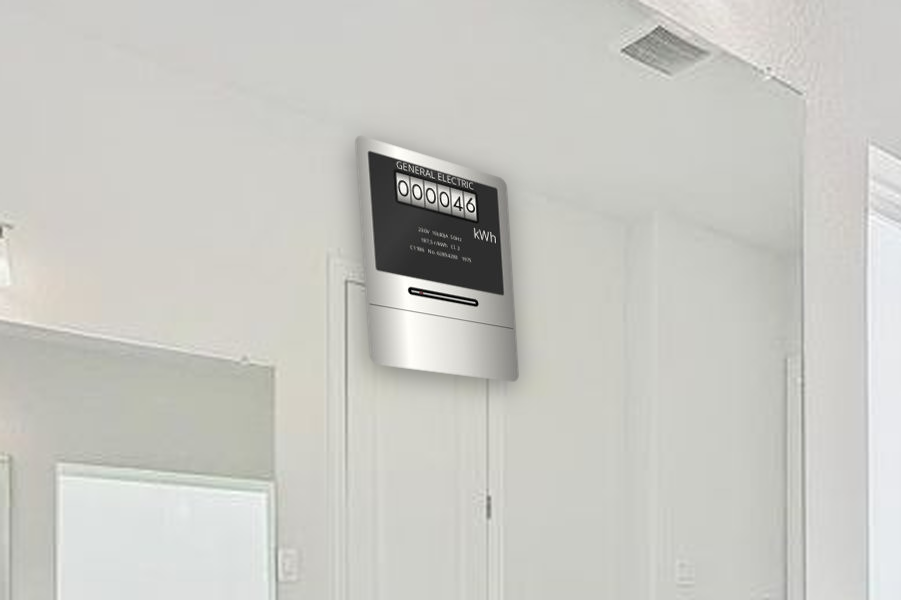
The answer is 46 kWh
